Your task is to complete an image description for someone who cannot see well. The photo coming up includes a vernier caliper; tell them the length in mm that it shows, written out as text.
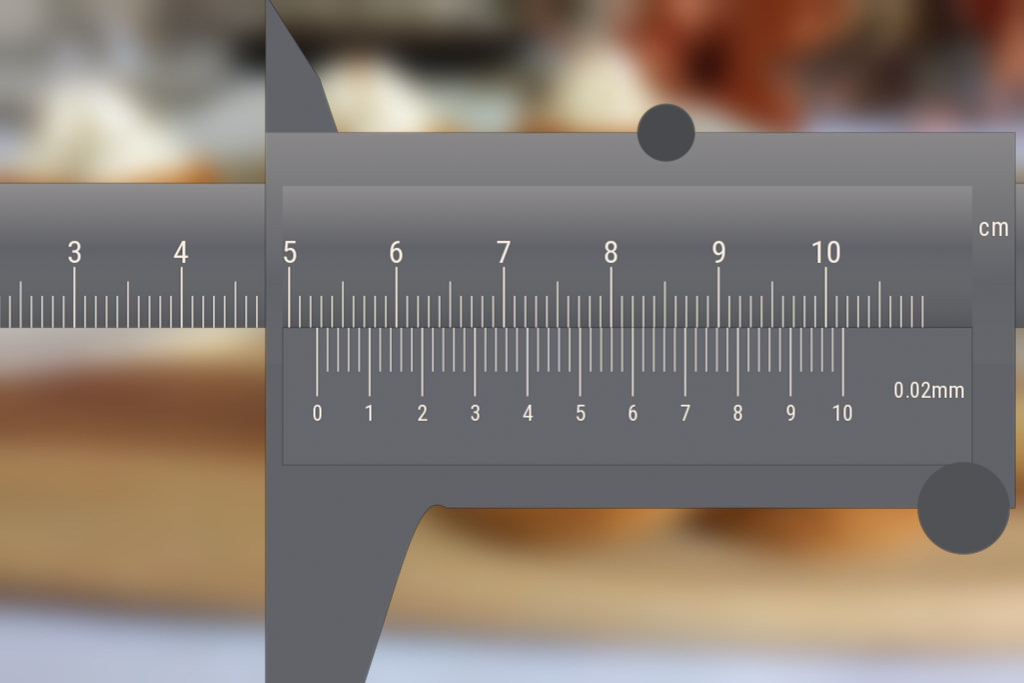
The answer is 52.6 mm
